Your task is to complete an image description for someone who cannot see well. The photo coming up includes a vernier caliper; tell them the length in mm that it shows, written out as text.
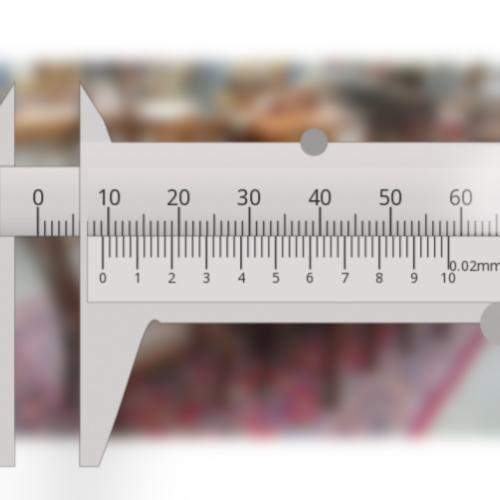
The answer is 9.2 mm
